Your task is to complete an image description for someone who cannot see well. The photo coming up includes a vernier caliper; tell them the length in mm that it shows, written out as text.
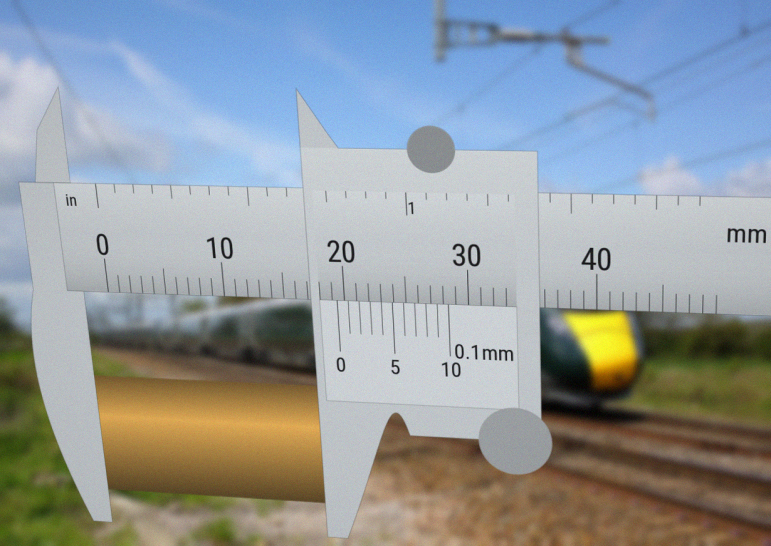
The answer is 19.4 mm
